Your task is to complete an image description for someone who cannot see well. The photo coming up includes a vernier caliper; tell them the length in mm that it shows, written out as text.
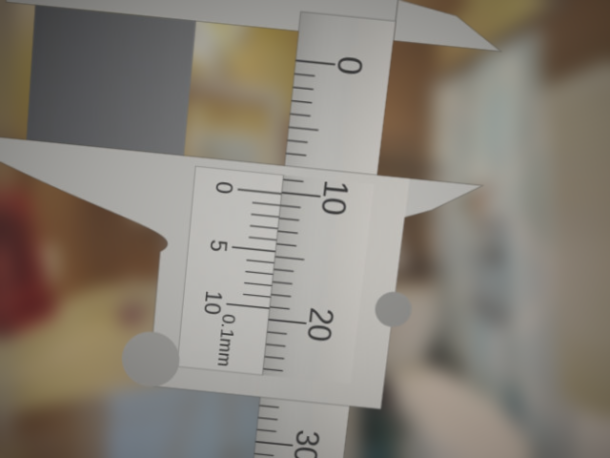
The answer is 10.1 mm
